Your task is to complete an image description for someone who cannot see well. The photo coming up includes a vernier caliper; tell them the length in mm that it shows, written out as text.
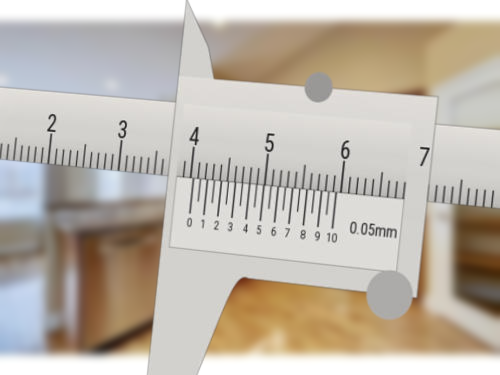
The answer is 40.4 mm
